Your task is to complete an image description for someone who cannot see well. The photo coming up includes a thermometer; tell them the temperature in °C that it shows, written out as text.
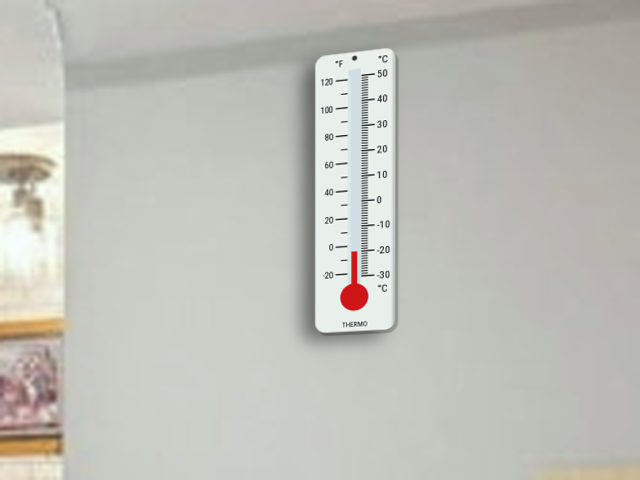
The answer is -20 °C
